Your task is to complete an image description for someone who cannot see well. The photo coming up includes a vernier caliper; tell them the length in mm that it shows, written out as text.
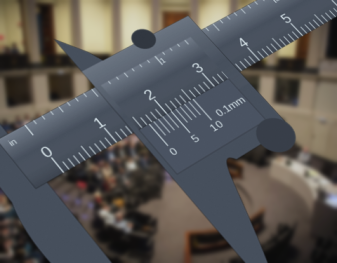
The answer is 16.4 mm
